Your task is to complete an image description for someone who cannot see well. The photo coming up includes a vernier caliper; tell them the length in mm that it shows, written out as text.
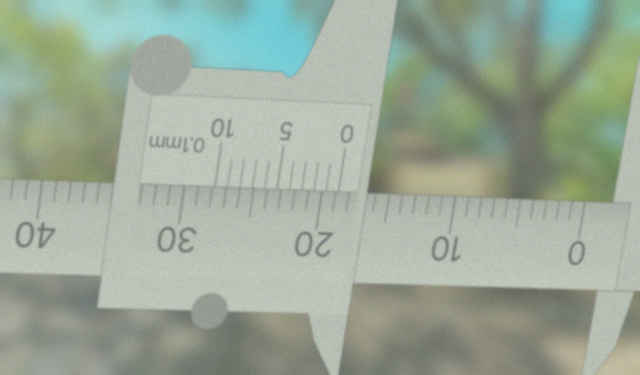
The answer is 18.8 mm
